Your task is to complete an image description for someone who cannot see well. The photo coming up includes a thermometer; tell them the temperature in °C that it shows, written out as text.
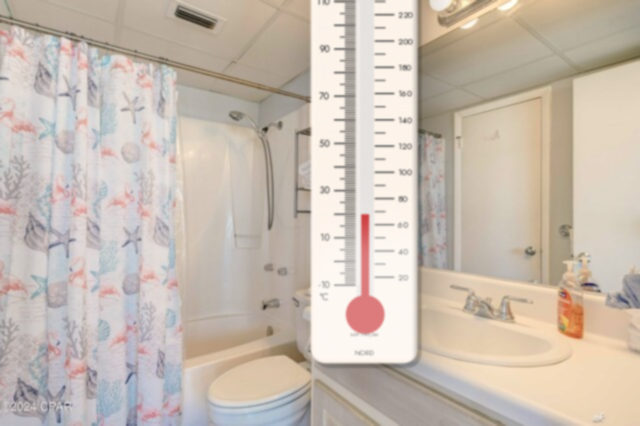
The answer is 20 °C
